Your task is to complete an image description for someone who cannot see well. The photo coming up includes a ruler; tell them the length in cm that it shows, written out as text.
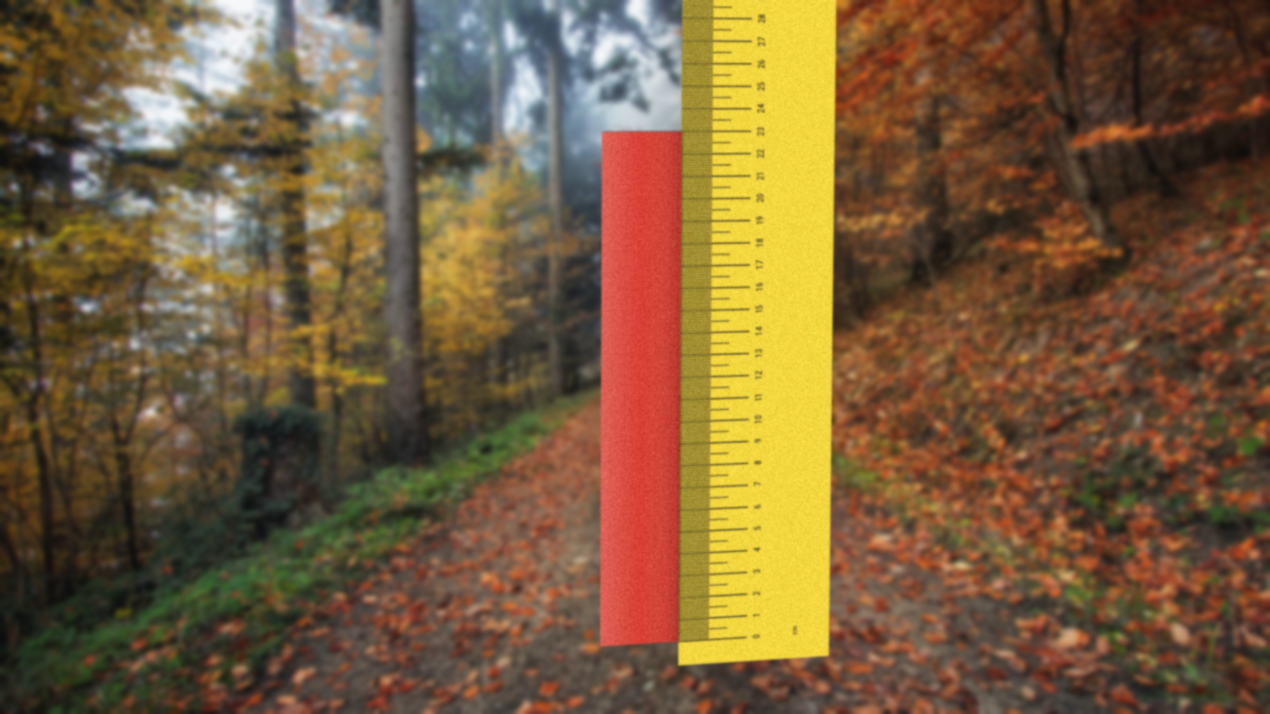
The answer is 23 cm
